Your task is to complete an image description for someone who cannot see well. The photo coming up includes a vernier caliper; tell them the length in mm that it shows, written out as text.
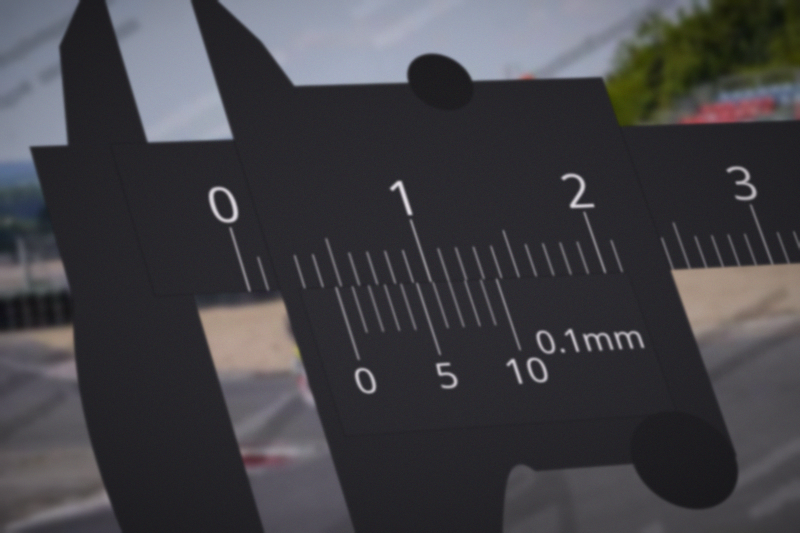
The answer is 4.7 mm
